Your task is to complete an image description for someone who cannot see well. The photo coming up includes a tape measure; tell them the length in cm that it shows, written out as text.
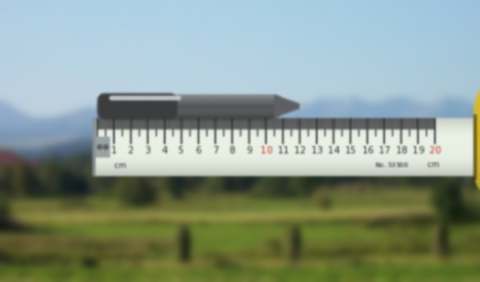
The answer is 12.5 cm
